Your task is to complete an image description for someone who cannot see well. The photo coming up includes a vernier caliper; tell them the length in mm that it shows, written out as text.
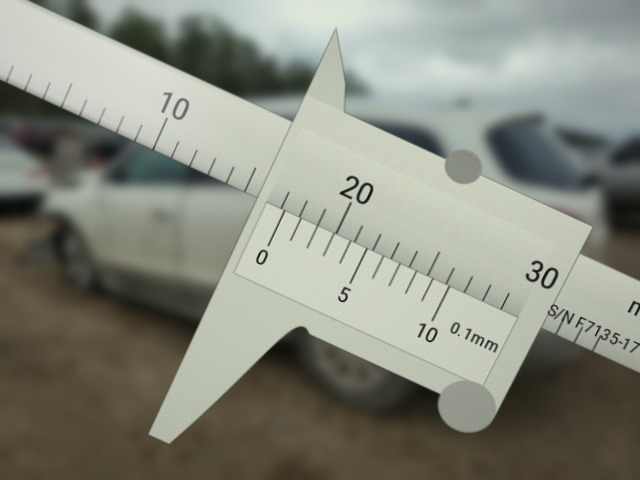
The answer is 17.2 mm
